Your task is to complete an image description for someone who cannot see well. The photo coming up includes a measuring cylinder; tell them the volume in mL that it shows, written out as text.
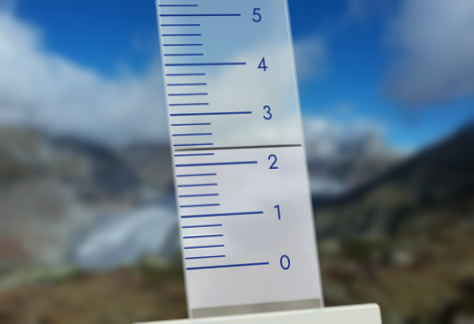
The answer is 2.3 mL
